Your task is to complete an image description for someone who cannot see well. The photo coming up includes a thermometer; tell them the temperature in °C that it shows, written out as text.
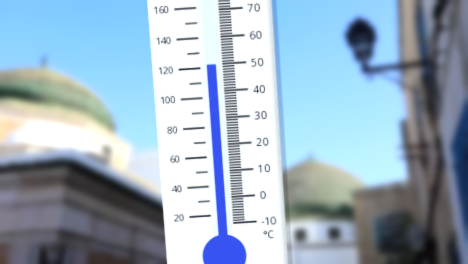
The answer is 50 °C
